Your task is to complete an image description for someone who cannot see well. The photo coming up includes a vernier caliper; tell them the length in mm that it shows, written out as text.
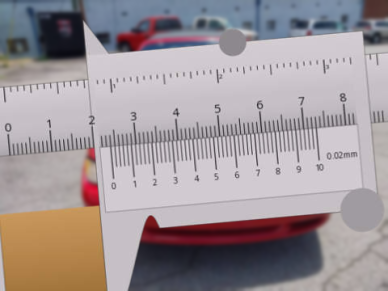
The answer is 24.0 mm
